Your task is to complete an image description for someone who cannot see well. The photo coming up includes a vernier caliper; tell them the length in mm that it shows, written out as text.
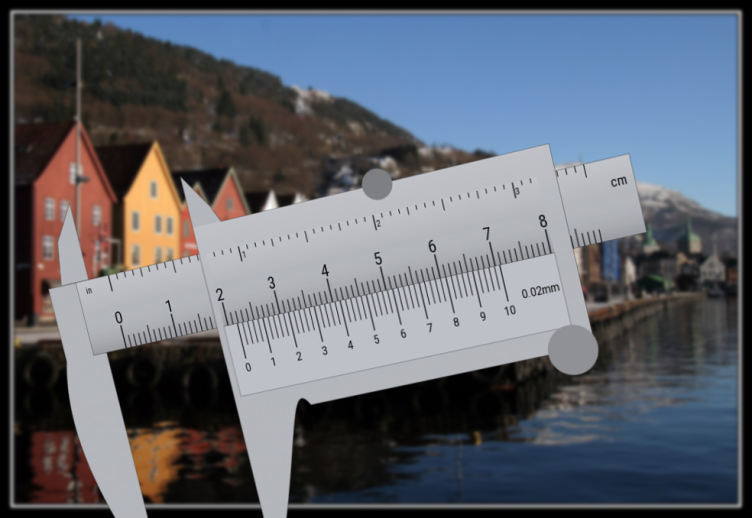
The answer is 21.8 mm
